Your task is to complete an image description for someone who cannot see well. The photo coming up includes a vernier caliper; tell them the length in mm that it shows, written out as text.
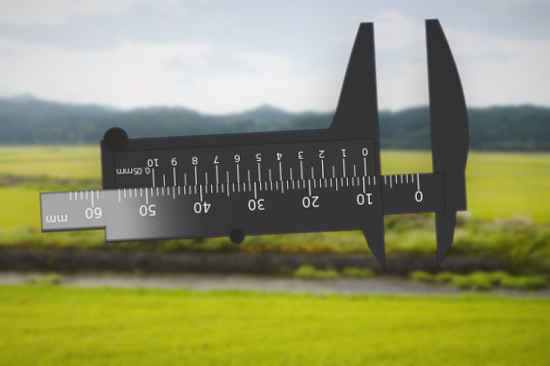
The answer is 9.6 mm
